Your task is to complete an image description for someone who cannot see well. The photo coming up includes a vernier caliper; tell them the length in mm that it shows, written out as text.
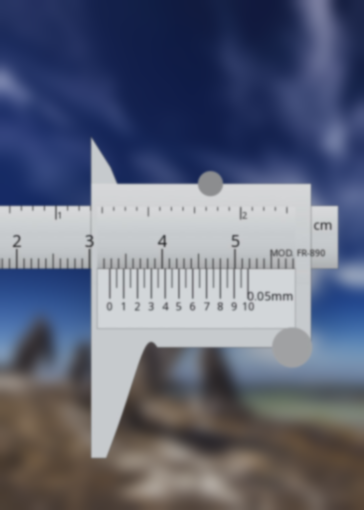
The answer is 32.8 mm
